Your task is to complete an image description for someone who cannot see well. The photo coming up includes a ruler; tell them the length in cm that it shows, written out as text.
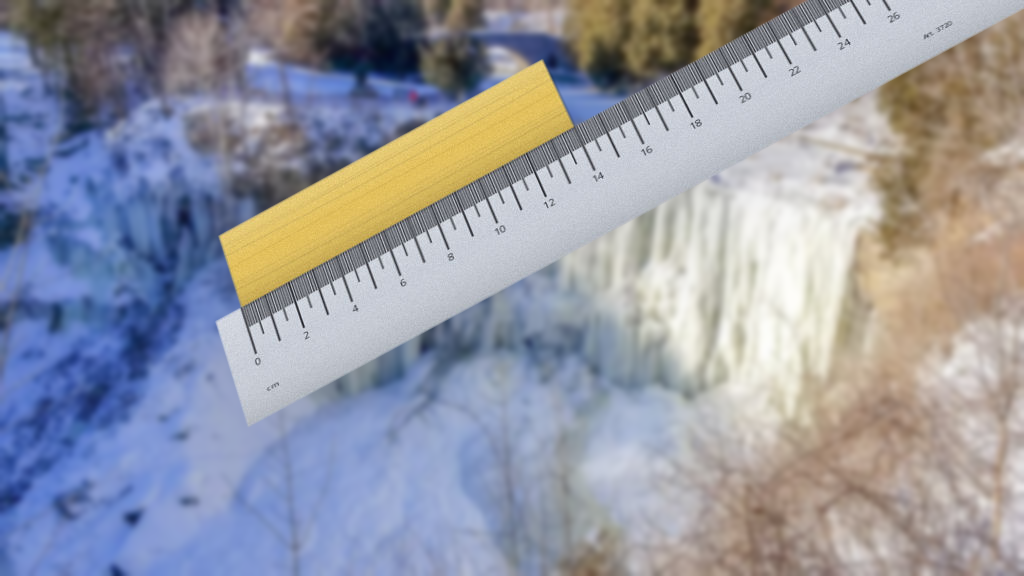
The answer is 14 cm
